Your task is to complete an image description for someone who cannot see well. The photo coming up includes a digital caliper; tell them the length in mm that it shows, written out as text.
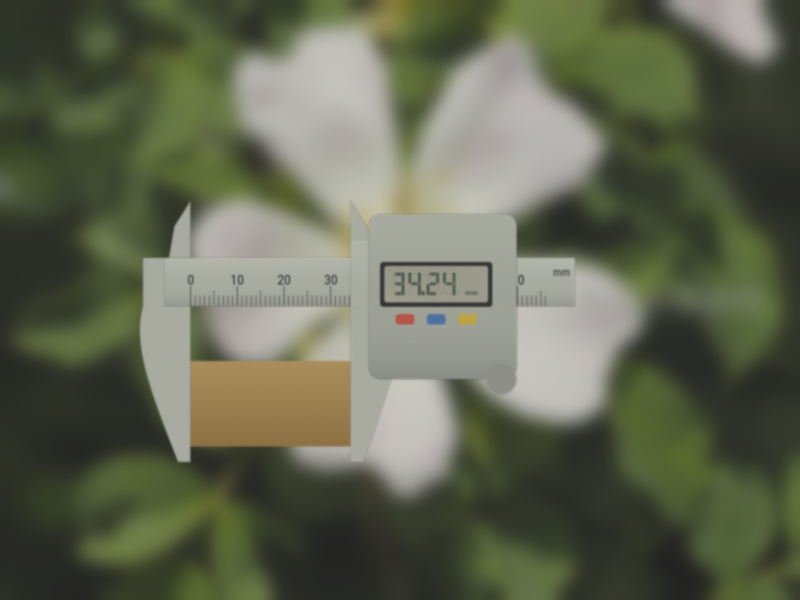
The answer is 34.24 mm
